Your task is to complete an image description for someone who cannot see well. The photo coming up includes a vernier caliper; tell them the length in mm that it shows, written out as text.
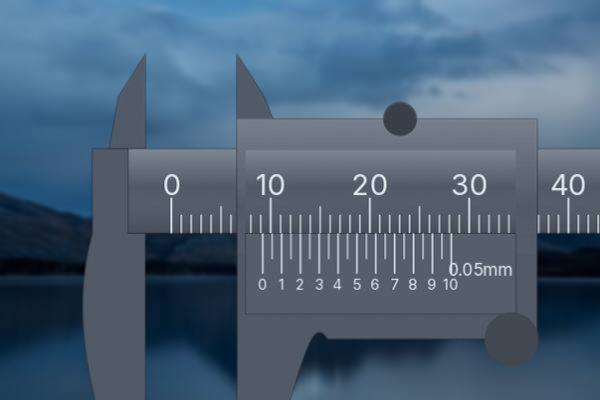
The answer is 9.2 mm
